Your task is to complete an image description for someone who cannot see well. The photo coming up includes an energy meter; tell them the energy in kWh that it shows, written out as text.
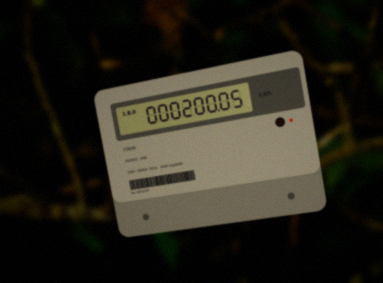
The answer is 200.05 kWh
